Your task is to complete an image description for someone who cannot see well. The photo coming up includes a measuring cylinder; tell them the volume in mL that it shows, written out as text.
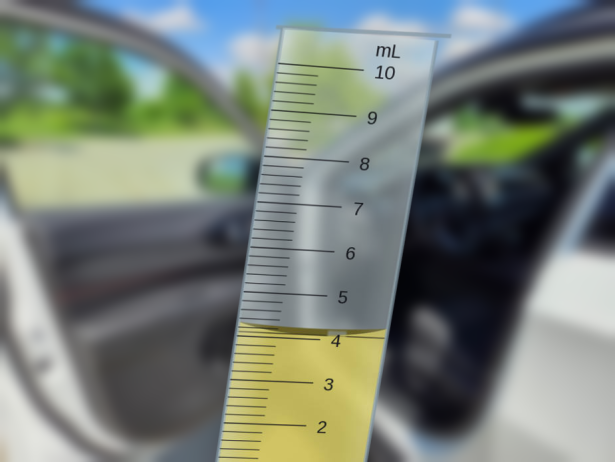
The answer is 4.1 mL
